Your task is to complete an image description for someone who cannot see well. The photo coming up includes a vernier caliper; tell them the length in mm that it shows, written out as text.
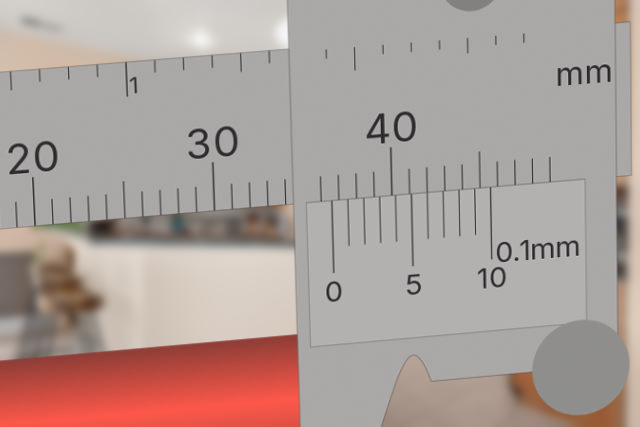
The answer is 36.6 mm
